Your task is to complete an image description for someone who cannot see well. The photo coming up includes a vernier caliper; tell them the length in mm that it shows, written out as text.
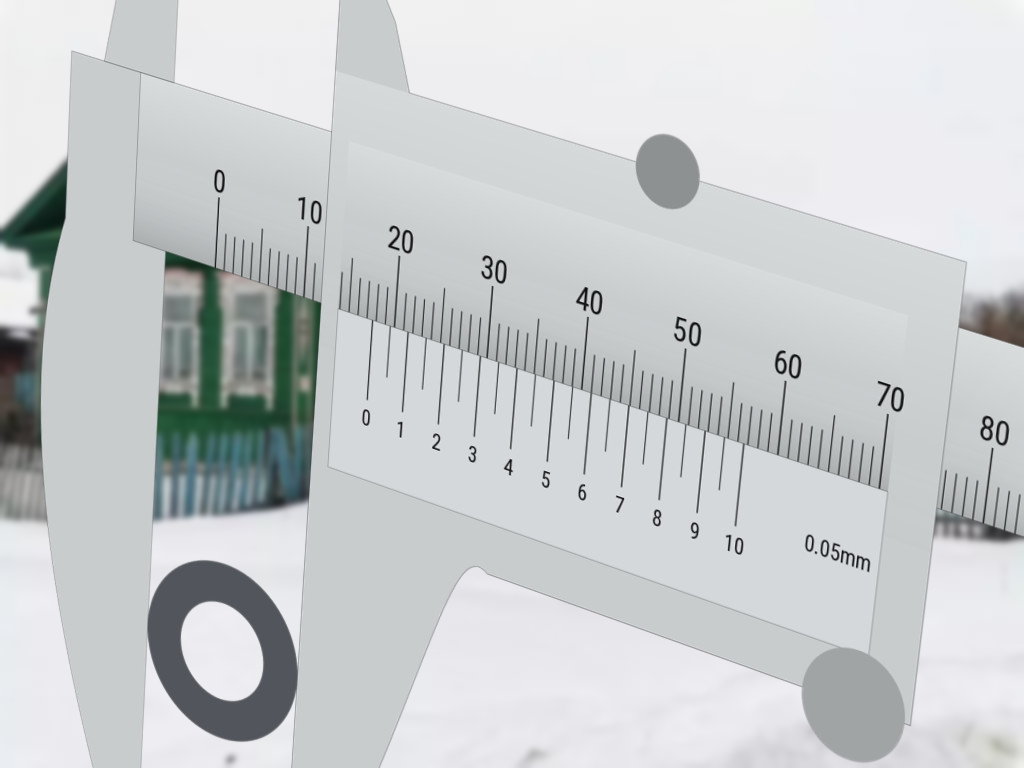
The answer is 17.6 mm
